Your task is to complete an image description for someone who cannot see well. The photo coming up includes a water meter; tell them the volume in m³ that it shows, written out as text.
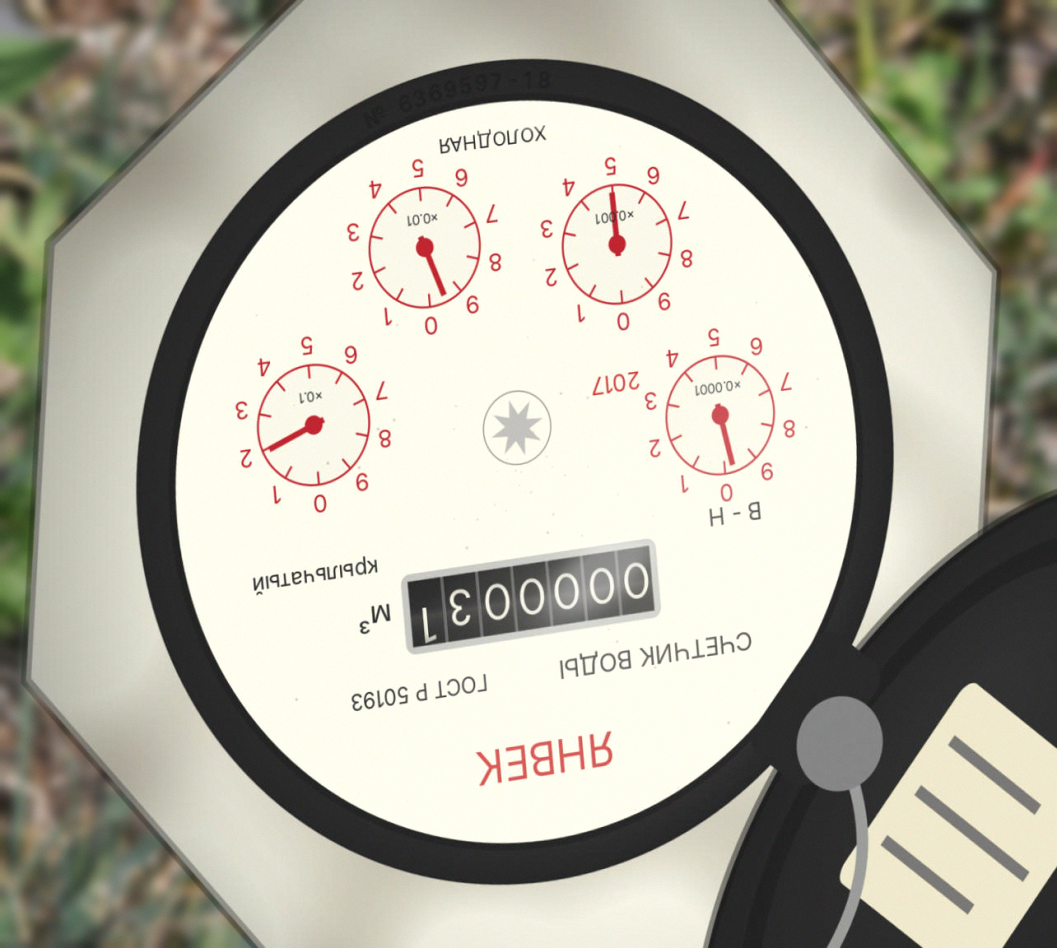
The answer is 31.1949 m³
